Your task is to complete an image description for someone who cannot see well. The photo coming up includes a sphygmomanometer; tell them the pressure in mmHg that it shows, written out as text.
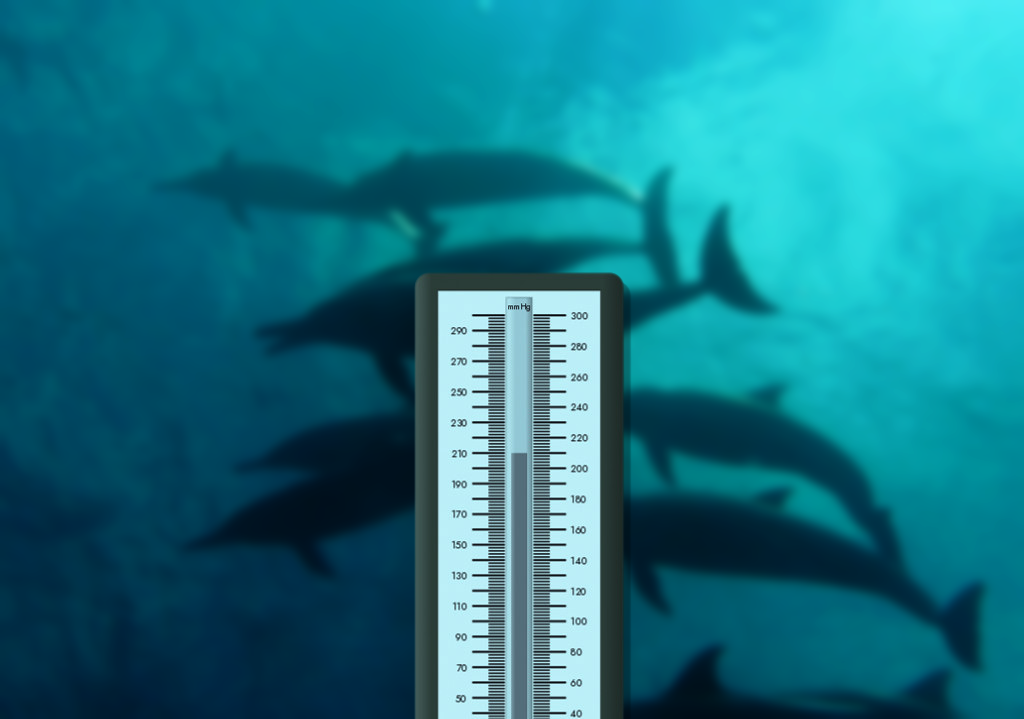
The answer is 210 mmHg
